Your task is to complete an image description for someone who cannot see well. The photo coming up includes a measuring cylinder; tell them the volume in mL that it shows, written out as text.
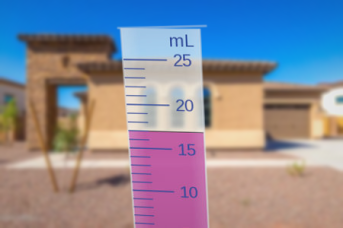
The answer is 17 mL
